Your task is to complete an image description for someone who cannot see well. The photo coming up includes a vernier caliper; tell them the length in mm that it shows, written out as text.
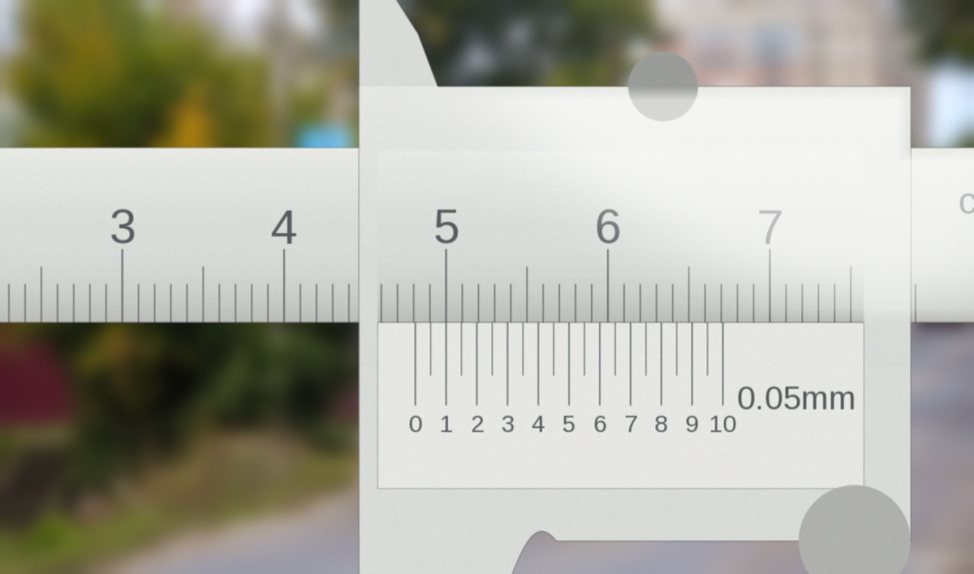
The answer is 48.1 mm
